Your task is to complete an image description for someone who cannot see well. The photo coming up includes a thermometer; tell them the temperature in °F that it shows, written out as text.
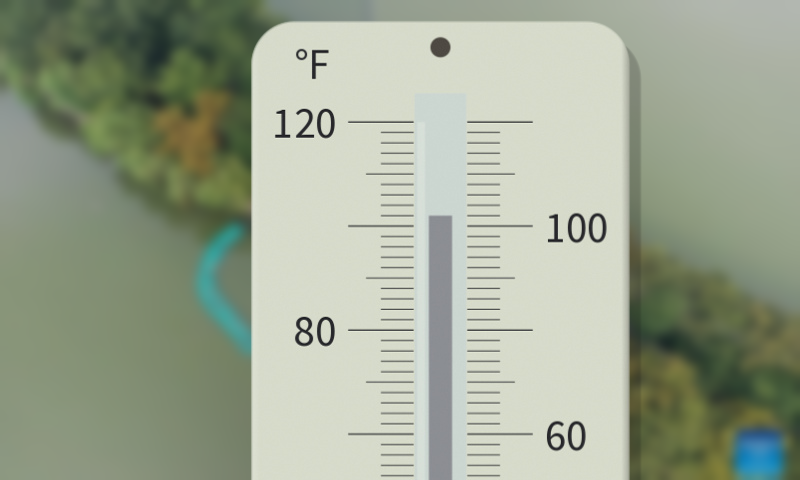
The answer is 102 °F
